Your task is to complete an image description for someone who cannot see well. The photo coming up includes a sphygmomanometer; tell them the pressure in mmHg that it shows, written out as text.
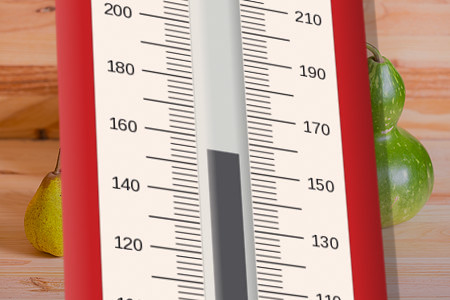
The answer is 156 mmHg
